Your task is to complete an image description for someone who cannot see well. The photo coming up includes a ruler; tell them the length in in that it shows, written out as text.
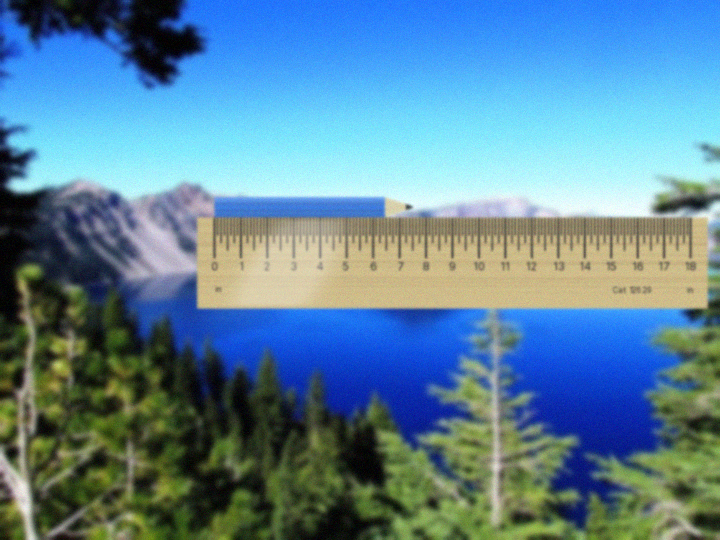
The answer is 7.5 in
